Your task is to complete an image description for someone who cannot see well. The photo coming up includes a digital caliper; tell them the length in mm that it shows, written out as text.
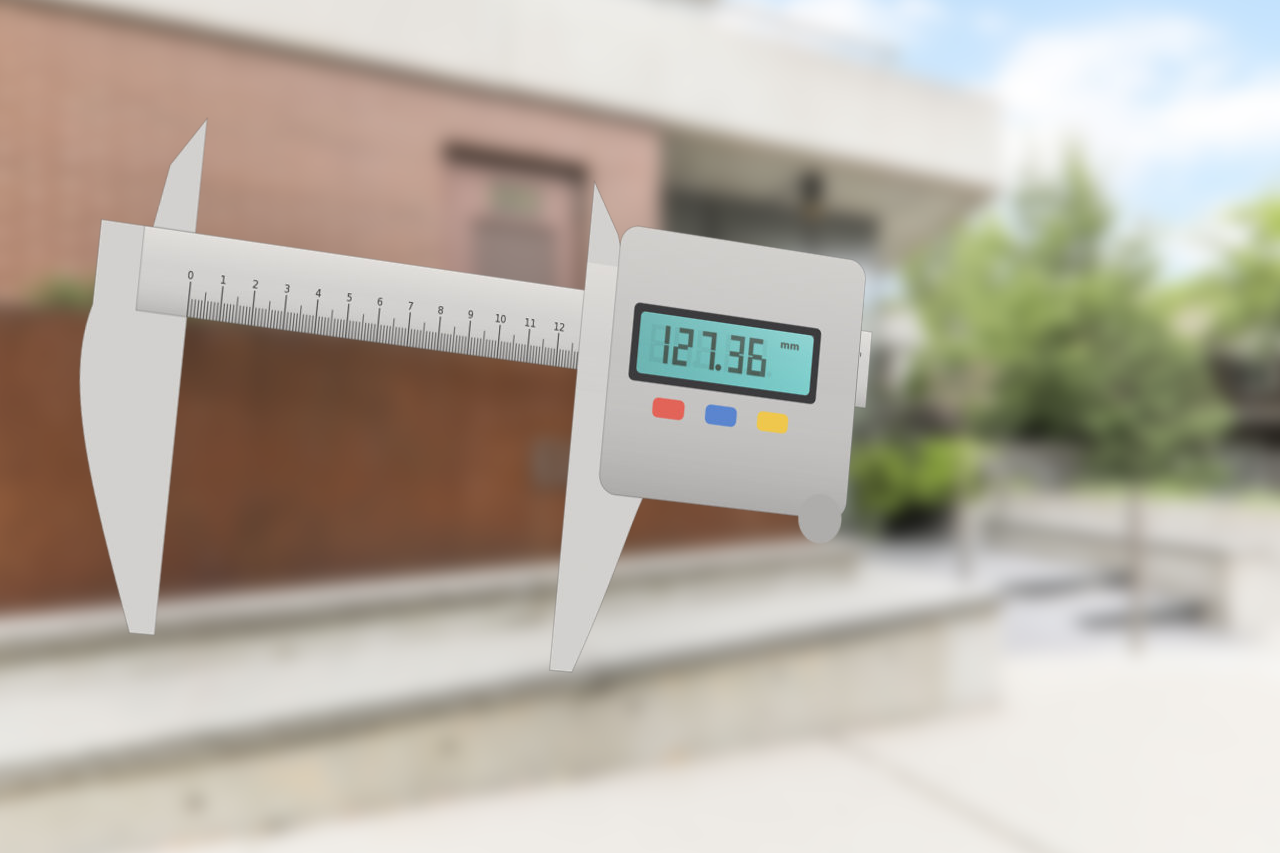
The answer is 127.36 mm
